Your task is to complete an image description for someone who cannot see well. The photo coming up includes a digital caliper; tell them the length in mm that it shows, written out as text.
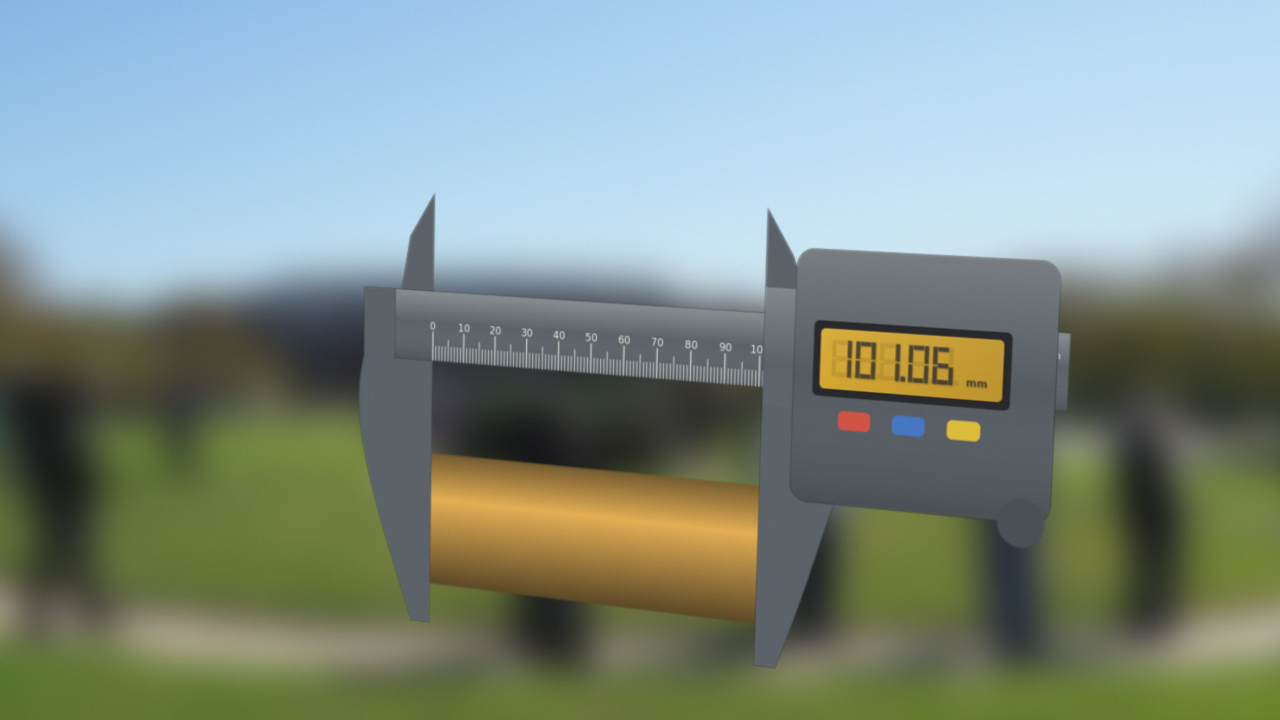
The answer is 101.06 mm
